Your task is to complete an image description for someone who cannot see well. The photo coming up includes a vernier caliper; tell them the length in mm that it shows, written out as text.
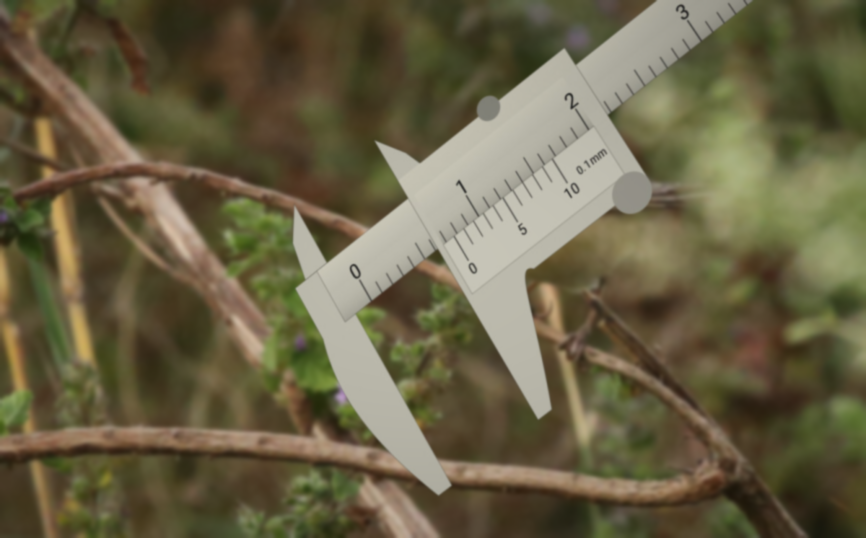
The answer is 7.7 mm
